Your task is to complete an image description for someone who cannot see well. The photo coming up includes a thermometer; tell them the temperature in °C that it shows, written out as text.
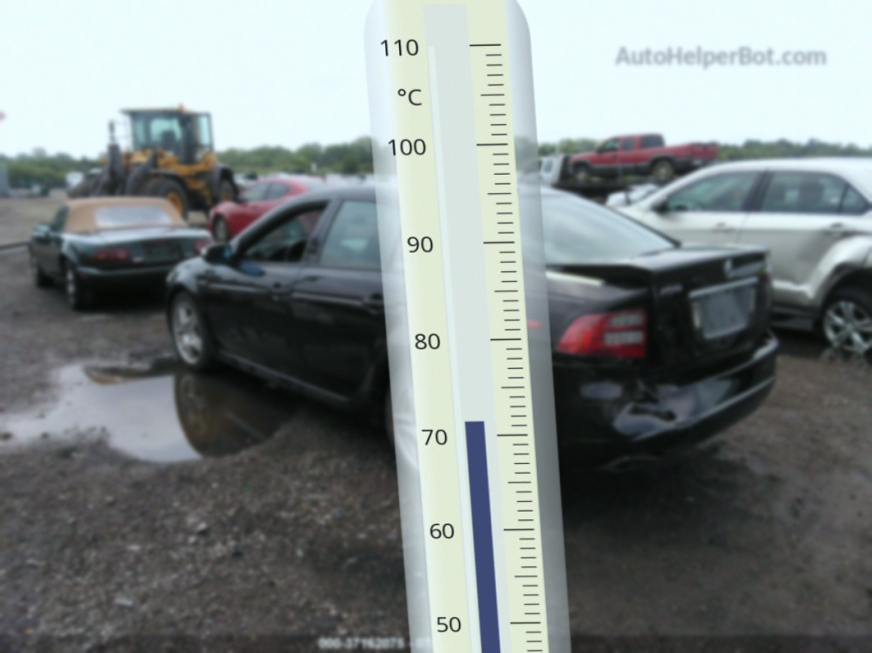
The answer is 71.5 °C
